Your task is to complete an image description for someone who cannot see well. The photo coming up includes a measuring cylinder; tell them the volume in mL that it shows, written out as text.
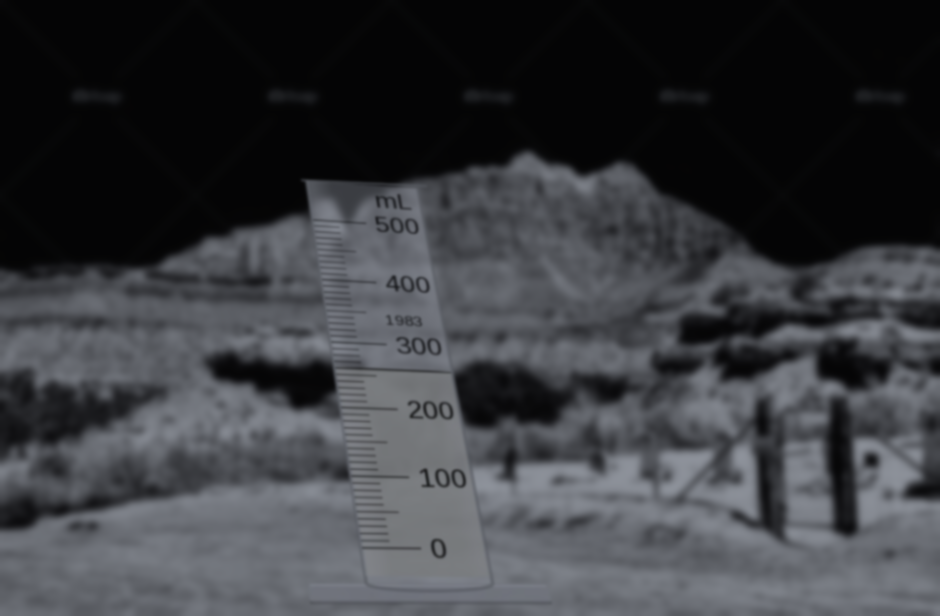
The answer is 260 mL
